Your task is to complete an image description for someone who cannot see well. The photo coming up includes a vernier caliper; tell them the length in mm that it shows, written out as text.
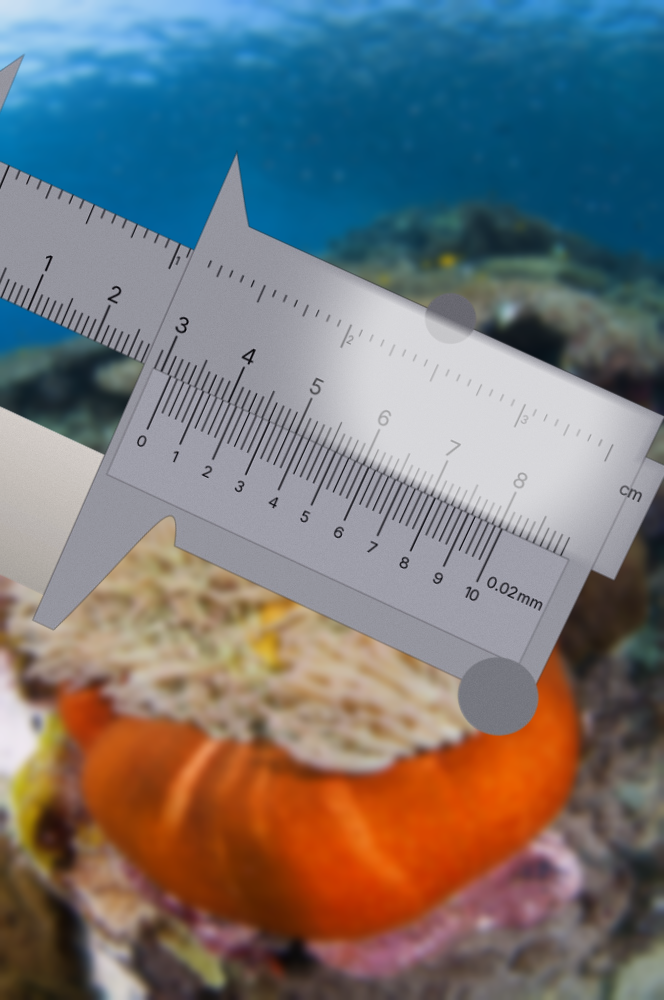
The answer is 31.4 mm
